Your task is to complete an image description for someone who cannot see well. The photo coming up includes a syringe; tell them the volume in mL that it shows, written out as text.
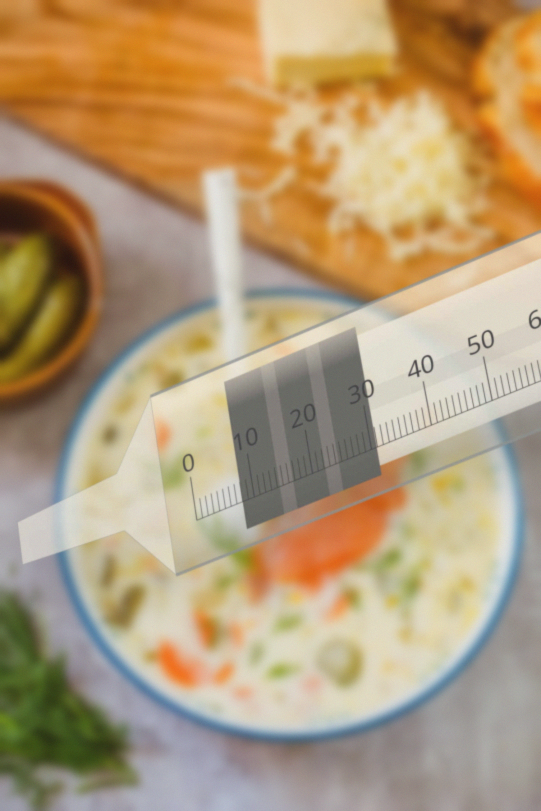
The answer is 8 mL
